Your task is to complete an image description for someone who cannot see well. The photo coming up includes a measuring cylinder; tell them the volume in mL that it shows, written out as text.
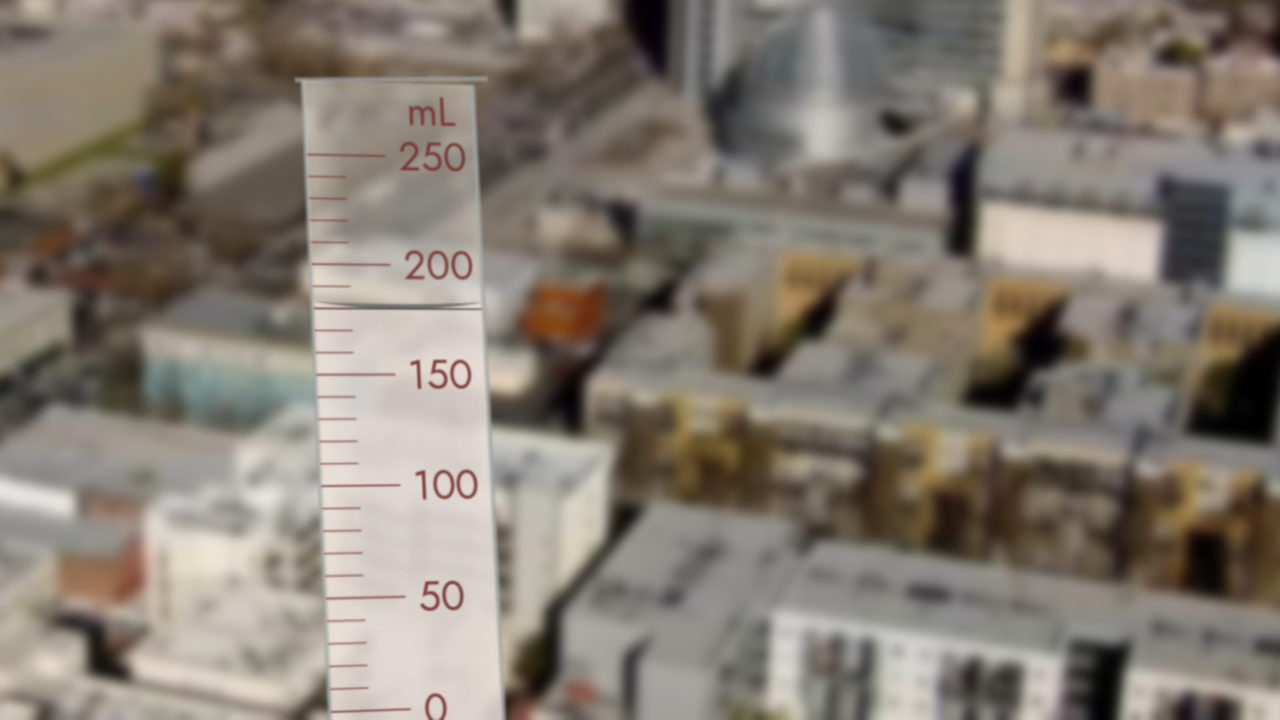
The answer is 180 mL
